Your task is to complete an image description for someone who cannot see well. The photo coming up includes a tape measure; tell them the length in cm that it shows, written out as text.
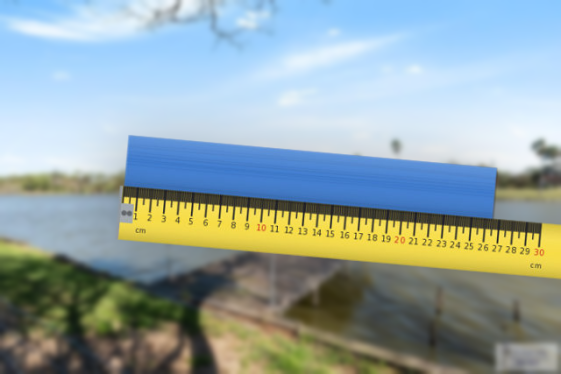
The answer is 26.5 cm
